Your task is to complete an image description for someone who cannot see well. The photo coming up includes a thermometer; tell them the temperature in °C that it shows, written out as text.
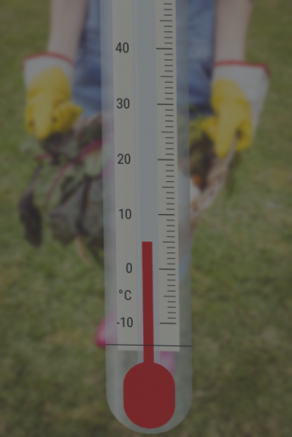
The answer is 5 °C
